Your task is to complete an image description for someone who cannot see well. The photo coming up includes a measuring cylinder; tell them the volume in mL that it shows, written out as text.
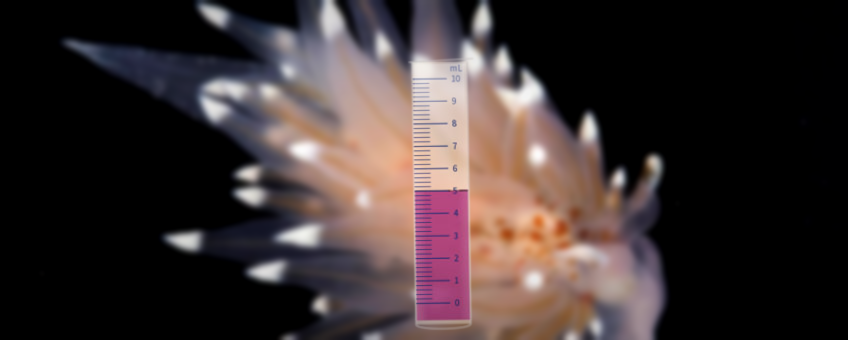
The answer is 5 mL
